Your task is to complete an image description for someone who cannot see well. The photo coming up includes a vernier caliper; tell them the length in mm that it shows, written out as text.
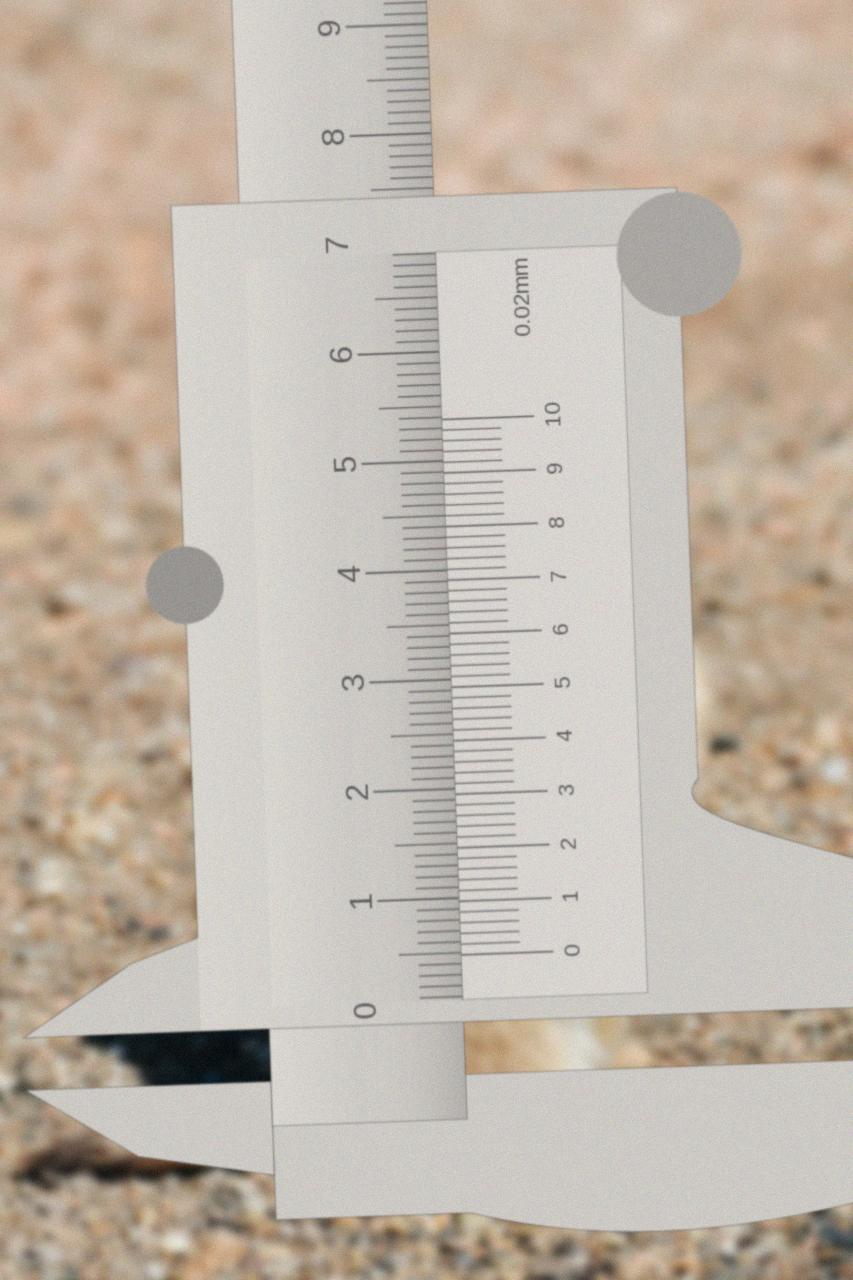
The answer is 4.8 mm
